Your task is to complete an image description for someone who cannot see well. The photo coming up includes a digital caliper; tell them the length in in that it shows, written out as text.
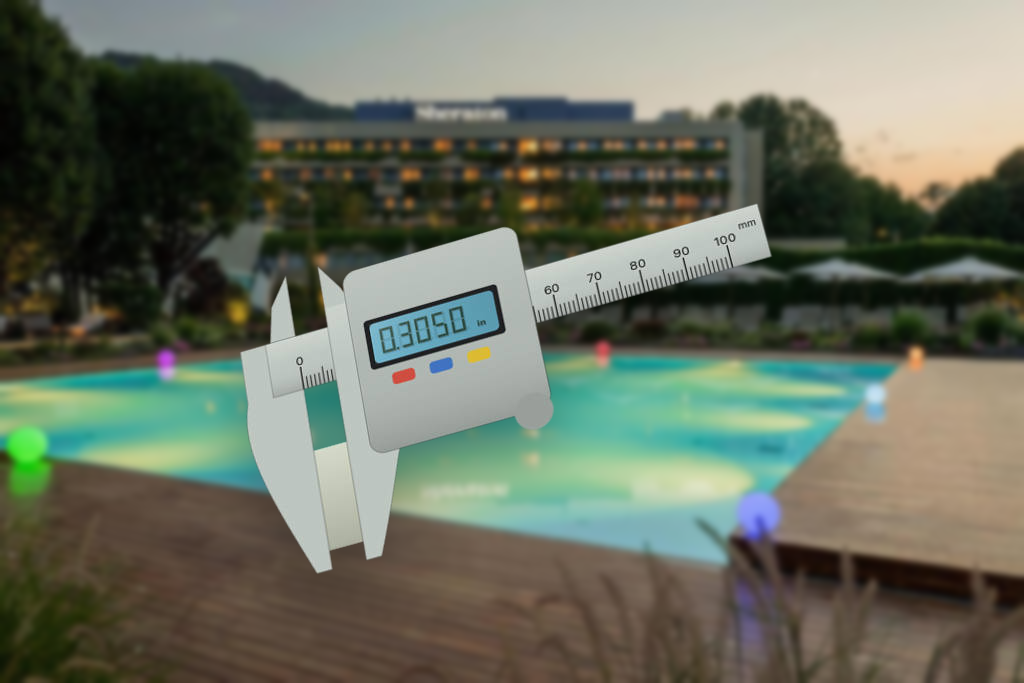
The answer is 0.3050 in
